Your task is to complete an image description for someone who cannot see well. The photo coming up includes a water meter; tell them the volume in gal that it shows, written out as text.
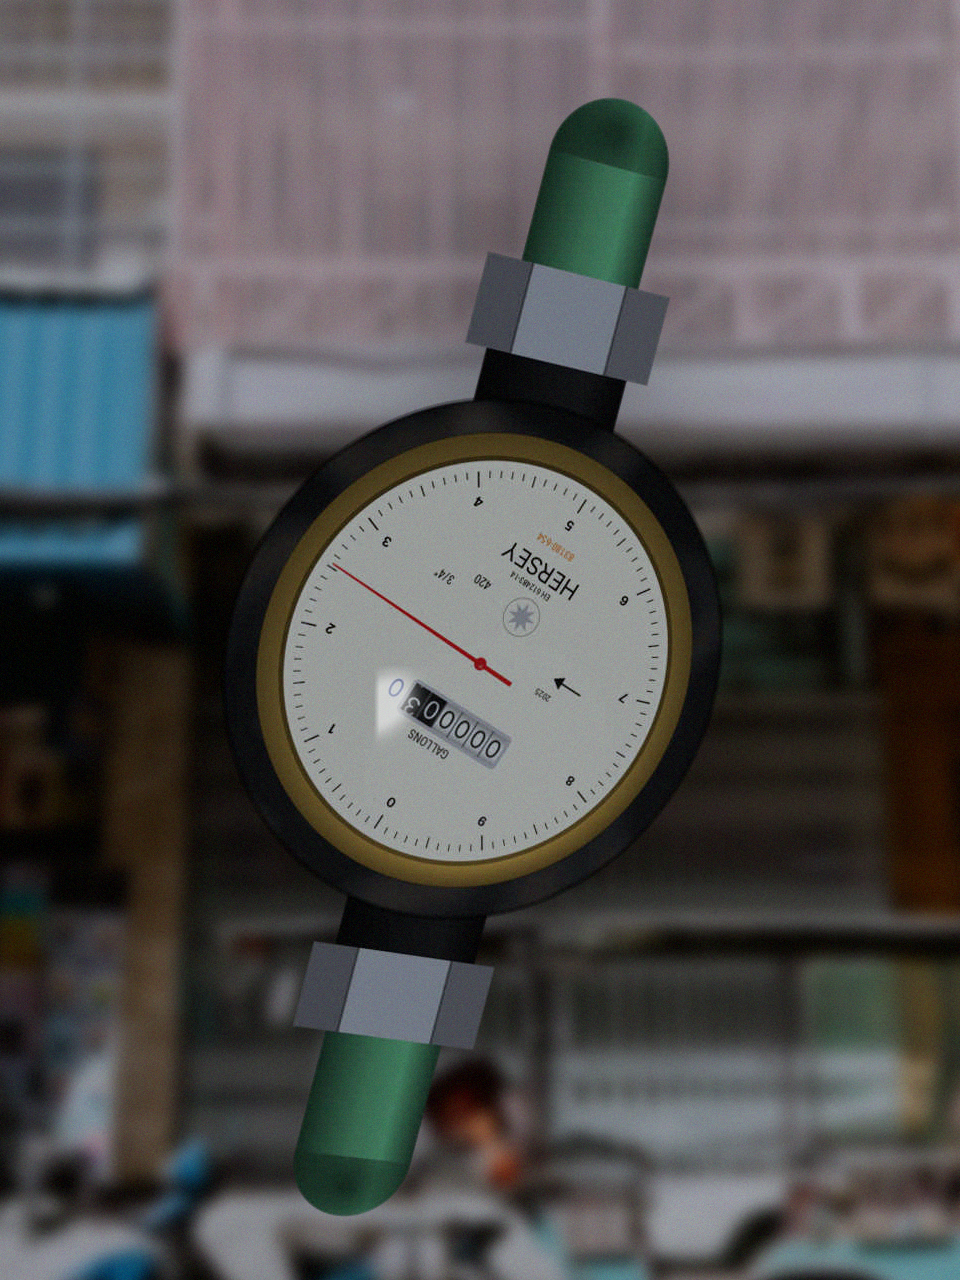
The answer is 32.5 gal
